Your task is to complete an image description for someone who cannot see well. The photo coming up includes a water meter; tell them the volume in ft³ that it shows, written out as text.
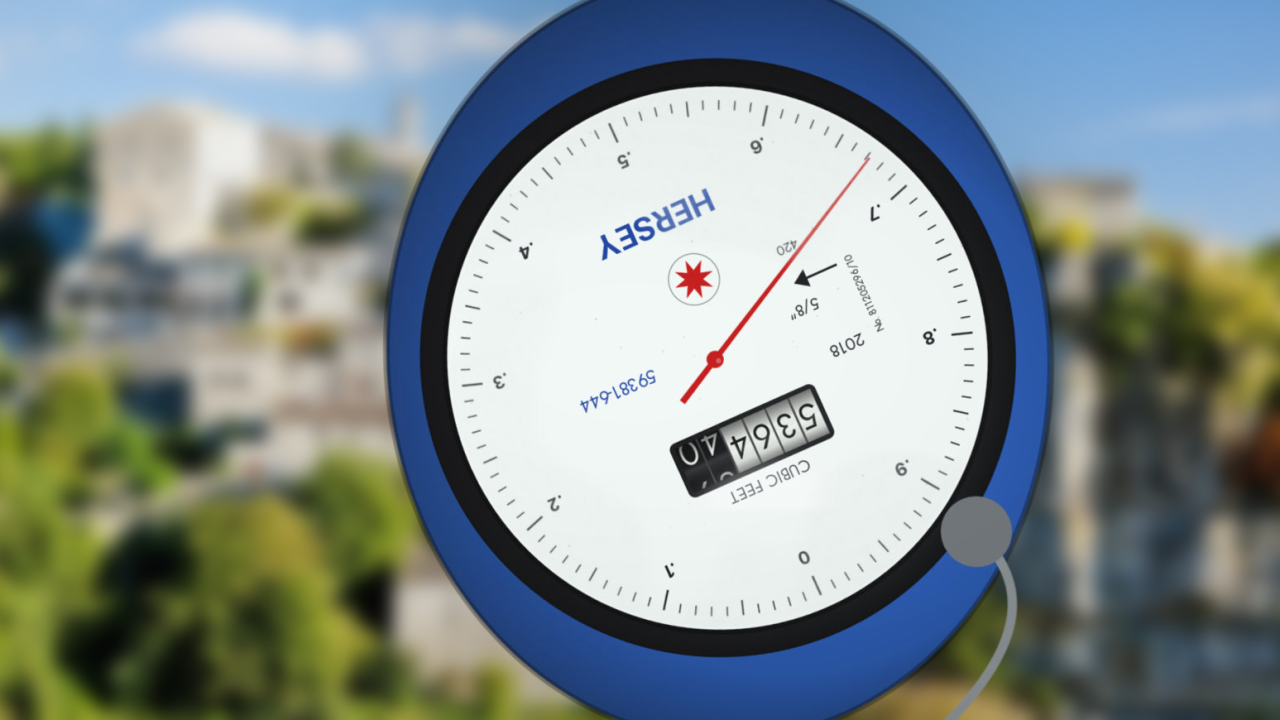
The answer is 536439.67 ft³
